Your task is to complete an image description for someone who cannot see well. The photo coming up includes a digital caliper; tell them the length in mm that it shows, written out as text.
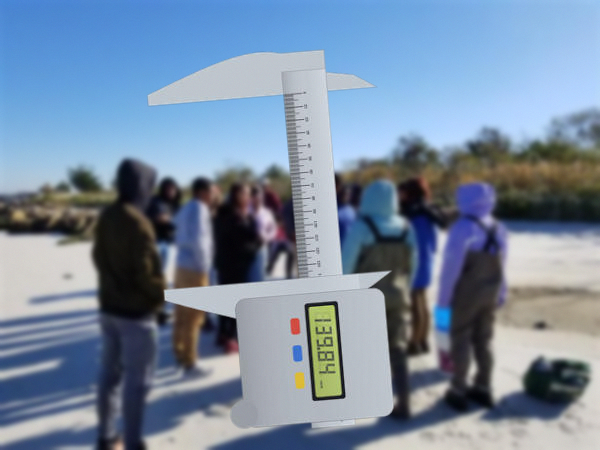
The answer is 139.84 mm
